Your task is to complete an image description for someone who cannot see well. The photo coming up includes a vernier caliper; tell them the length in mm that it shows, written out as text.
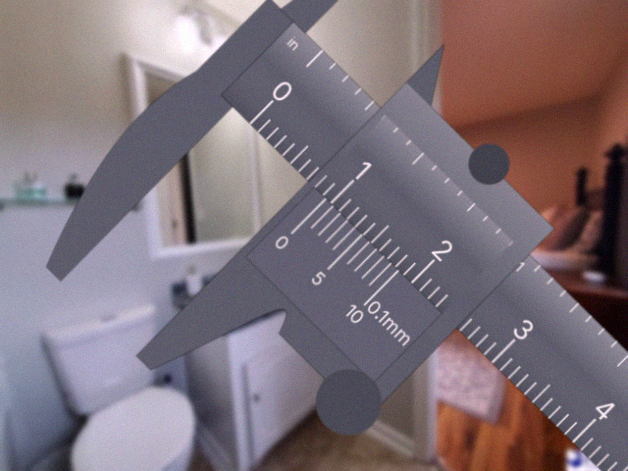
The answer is 9.4 mm
